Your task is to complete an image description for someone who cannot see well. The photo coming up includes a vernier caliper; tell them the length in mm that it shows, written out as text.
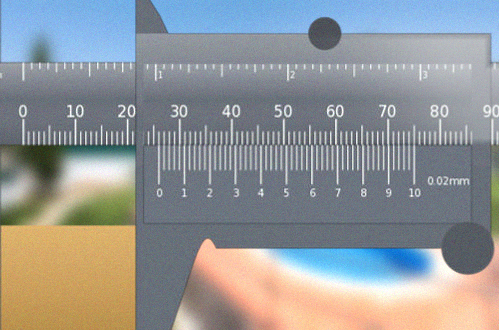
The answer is 26.0 mm
